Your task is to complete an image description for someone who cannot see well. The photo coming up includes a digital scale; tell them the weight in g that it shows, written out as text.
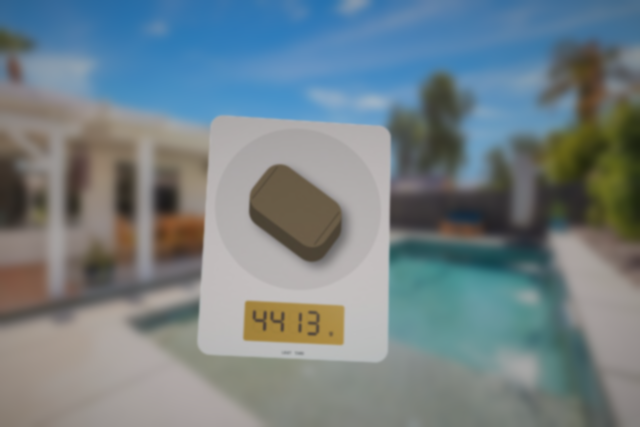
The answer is 4413 g
